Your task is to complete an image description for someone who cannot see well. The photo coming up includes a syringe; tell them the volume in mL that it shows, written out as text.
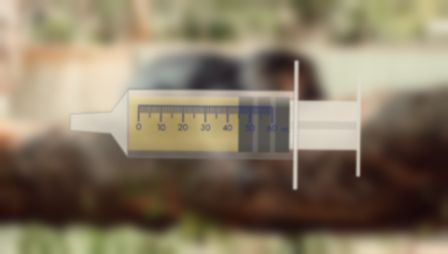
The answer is 45 mL
